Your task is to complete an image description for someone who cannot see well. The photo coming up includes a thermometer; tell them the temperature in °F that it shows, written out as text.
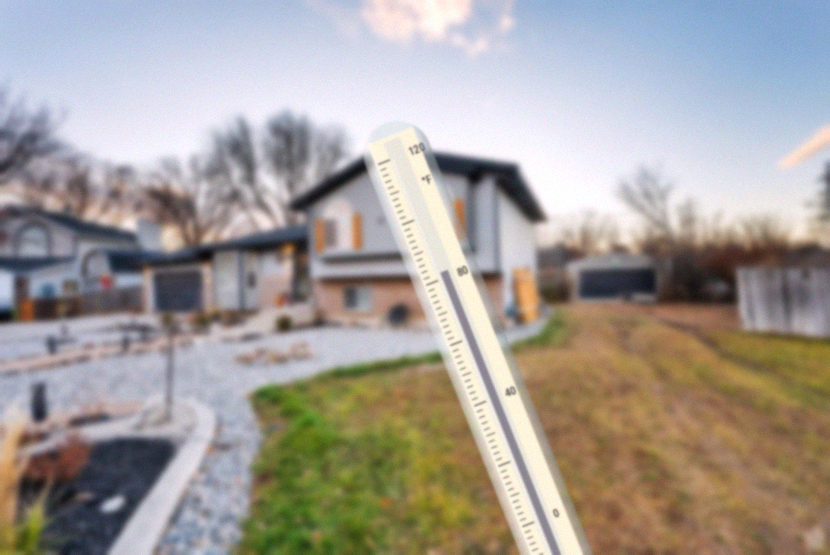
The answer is 82 °F
